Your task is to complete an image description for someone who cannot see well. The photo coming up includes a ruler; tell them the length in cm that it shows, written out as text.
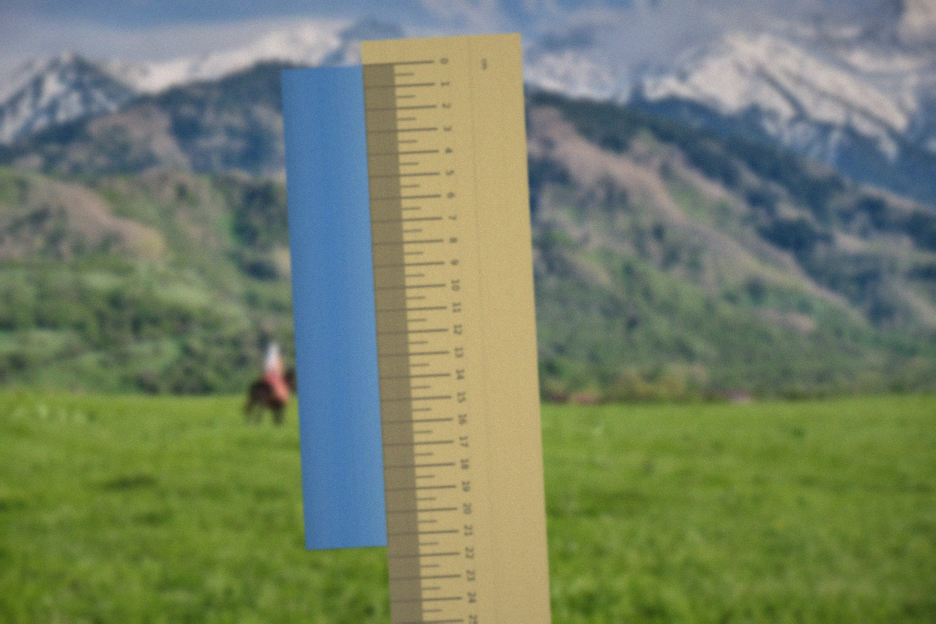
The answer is 21.5 cm
